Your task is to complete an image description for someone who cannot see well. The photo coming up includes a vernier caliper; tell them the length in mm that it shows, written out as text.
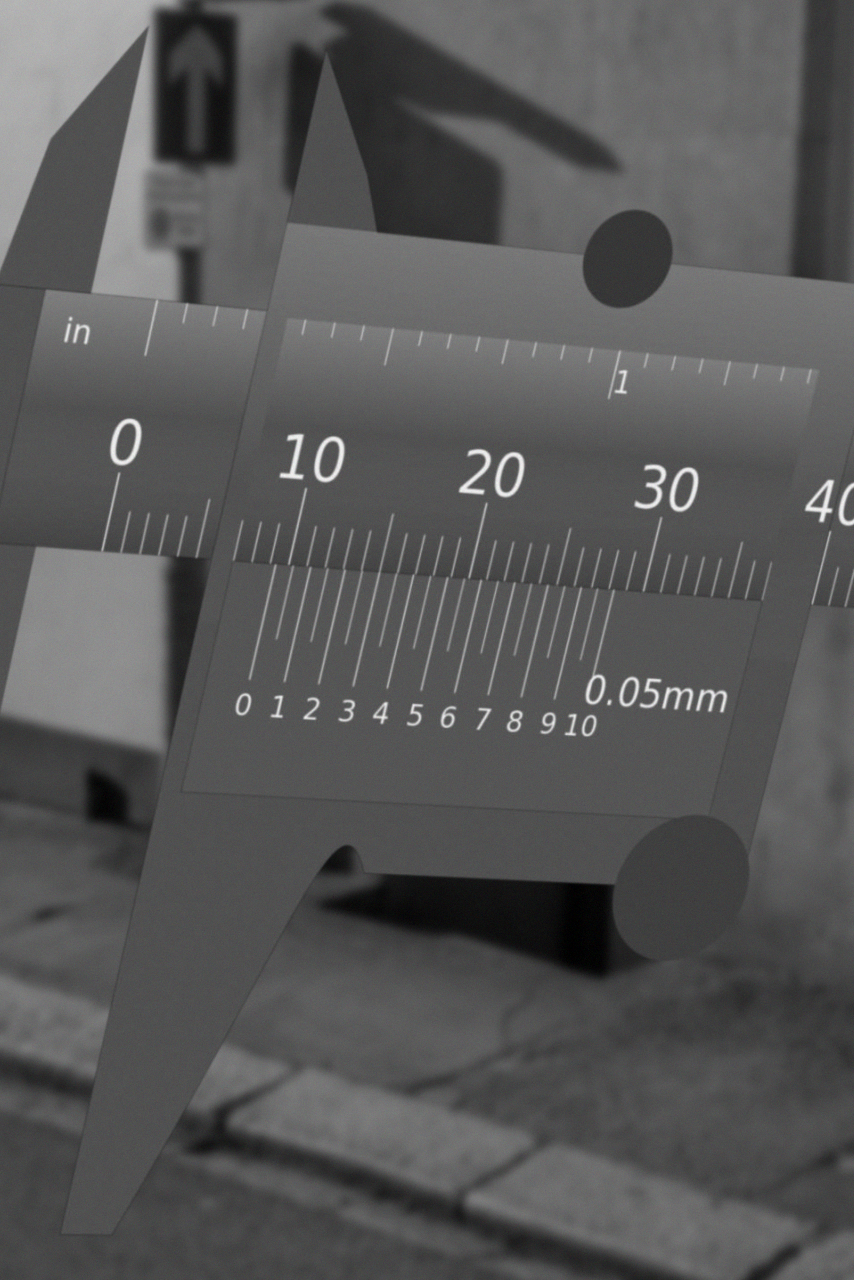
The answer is 9.3 mm
